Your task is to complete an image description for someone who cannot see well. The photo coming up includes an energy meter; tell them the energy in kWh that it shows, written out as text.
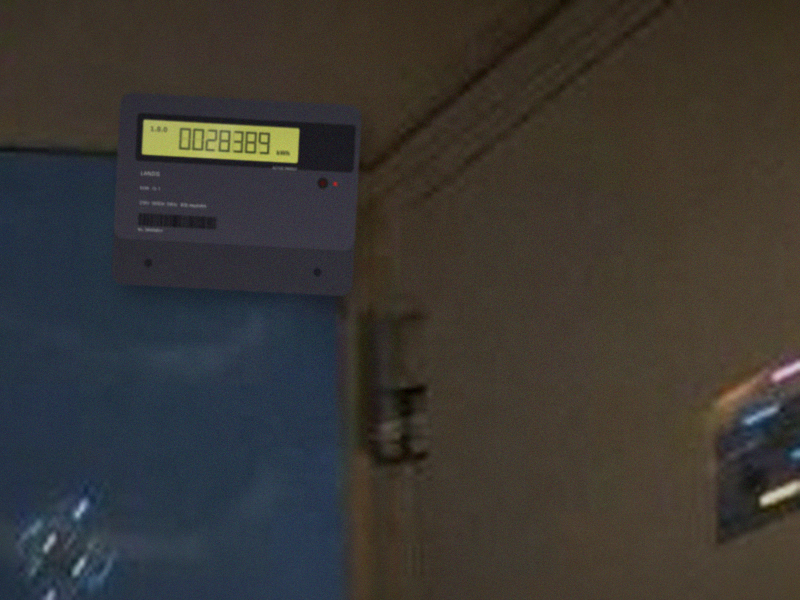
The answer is 28389 kWh
